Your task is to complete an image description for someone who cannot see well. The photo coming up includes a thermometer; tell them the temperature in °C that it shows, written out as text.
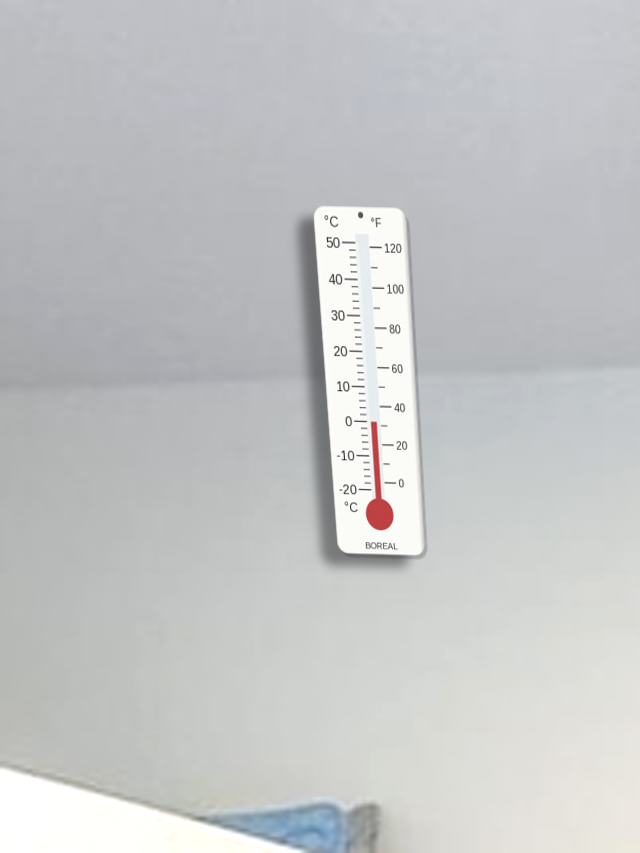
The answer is 0 °C
